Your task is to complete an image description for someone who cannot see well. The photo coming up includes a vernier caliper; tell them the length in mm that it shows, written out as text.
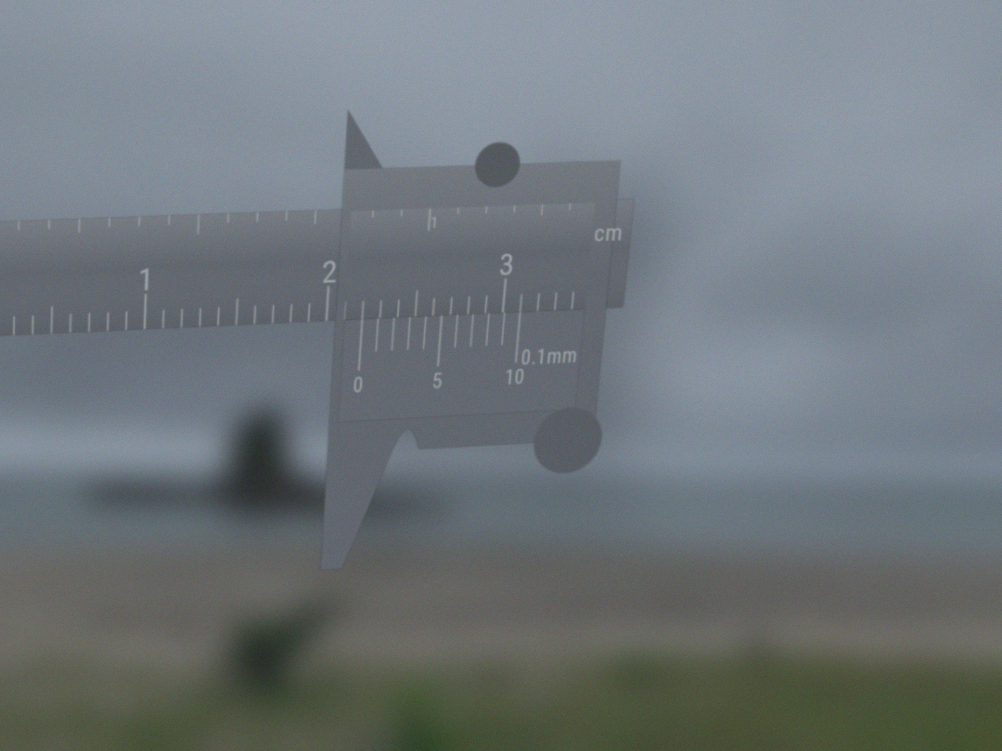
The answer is 22.0 mm
